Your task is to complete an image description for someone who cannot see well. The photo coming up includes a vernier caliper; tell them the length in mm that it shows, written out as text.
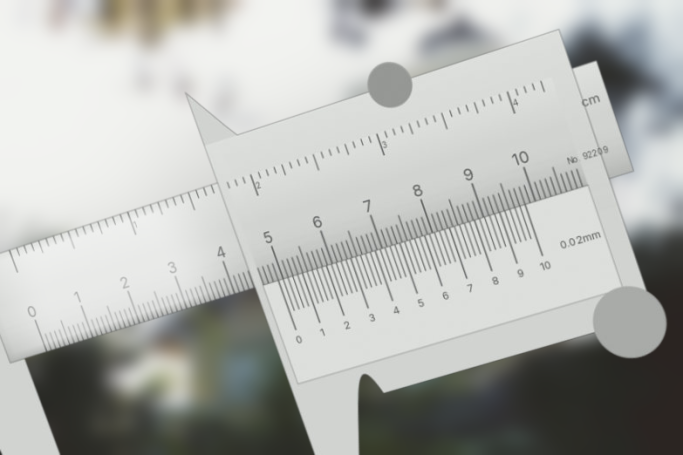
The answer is 49.0 mm
